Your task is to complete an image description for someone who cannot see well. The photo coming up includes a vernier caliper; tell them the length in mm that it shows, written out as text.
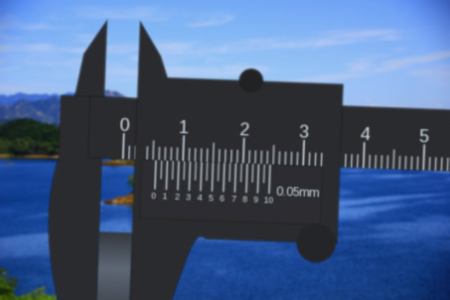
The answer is 5.5 mm
